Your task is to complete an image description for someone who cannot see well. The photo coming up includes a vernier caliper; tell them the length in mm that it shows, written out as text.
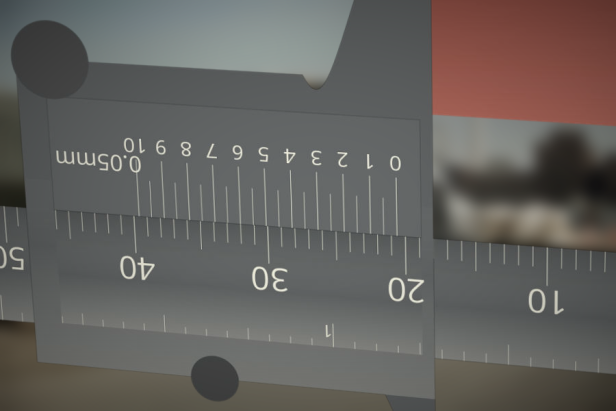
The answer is 20.6 mm
